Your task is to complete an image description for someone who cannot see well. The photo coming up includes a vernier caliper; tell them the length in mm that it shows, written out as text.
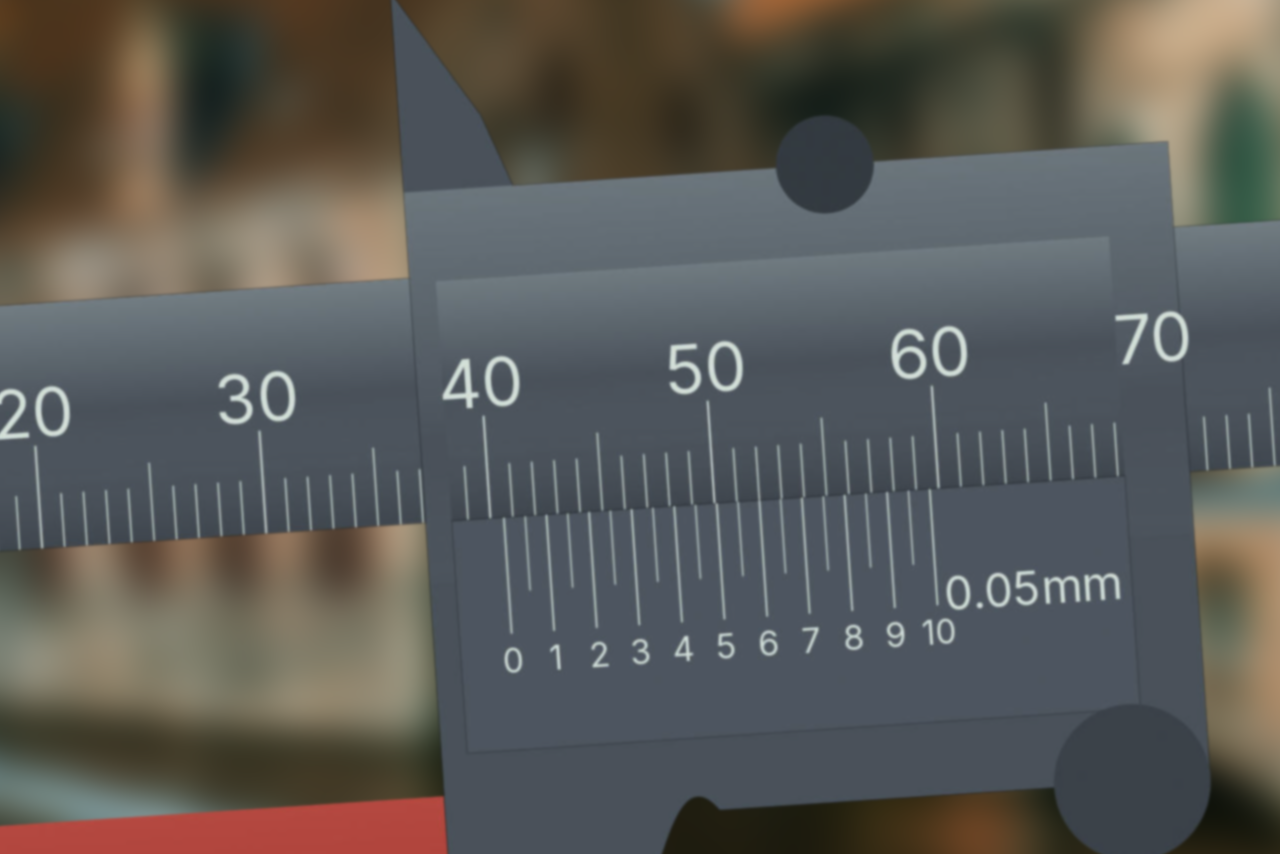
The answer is 40.6 mm
